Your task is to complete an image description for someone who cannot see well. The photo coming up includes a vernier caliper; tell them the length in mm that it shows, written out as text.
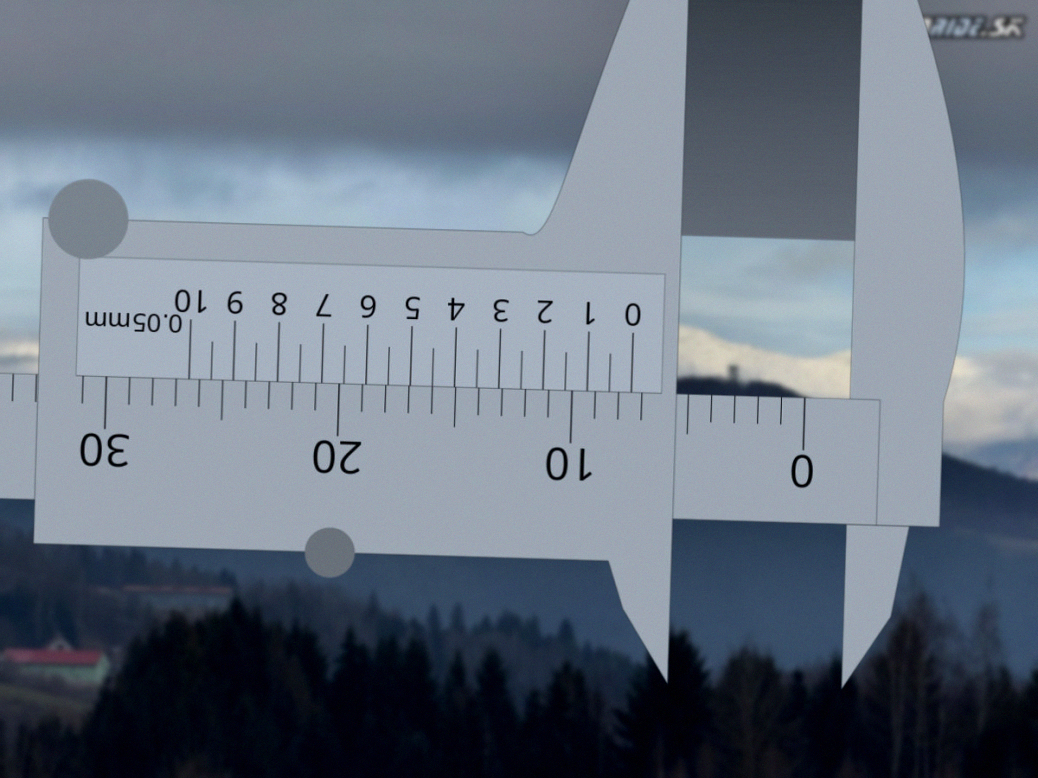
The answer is 7.45 mm
